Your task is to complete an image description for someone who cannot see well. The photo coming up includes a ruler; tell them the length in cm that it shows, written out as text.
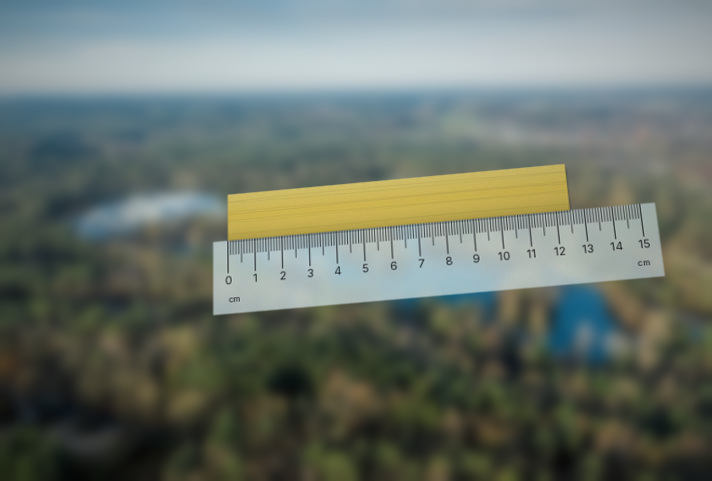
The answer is 12.5 cm
